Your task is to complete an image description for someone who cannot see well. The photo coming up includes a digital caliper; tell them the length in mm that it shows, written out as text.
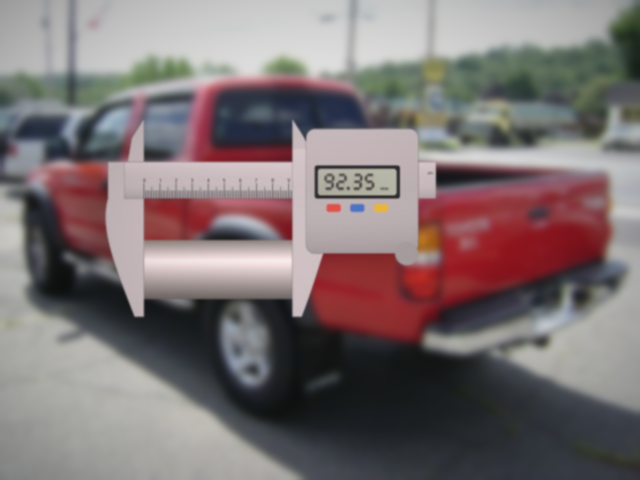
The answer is 92.35 mm
